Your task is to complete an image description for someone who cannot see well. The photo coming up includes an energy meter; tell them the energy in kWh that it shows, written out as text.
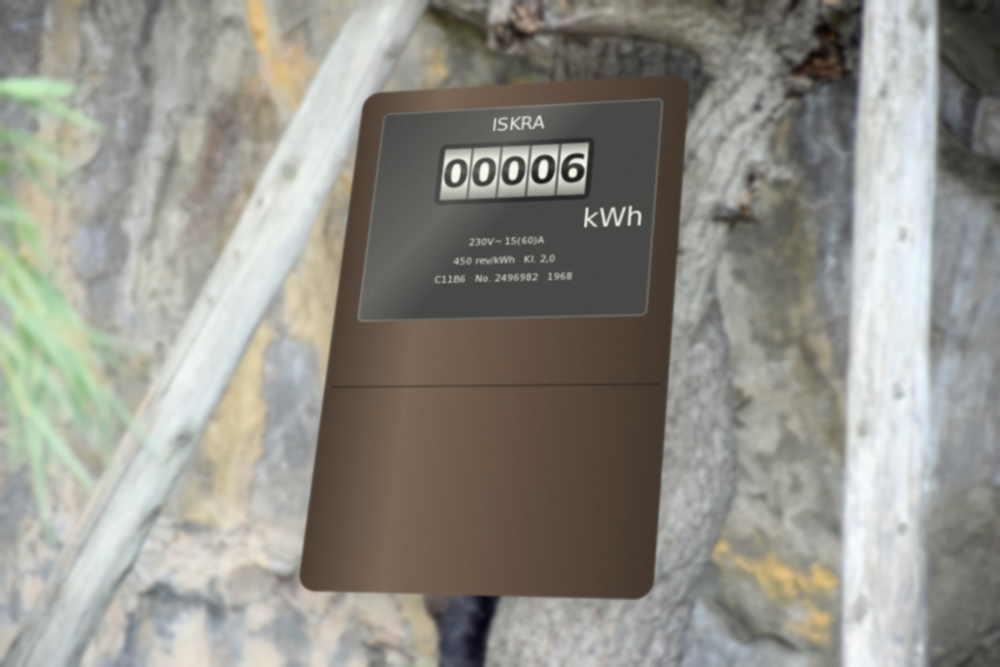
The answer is 6 kWh
